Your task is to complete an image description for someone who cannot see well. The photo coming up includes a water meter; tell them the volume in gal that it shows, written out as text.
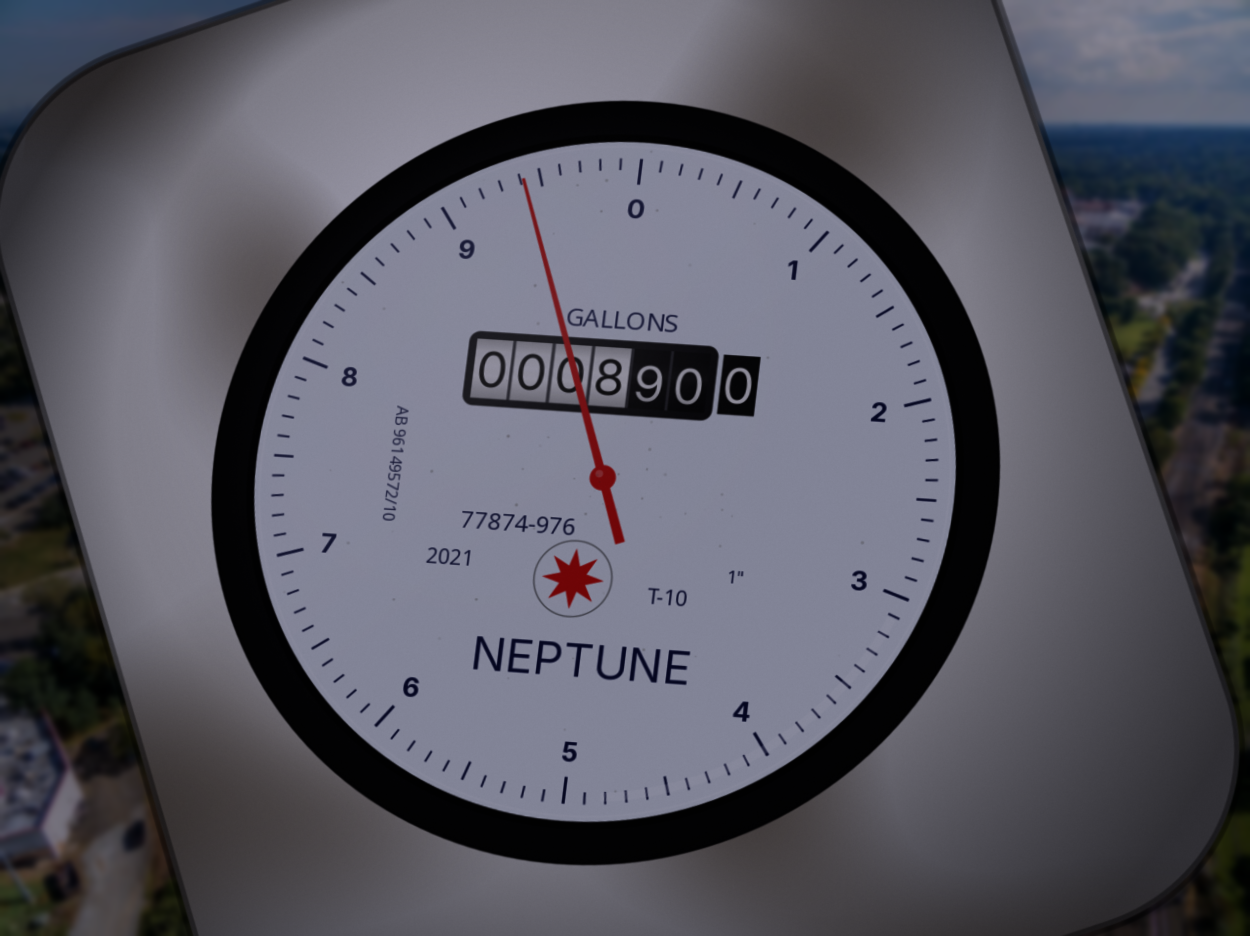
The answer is 8899.4 gal
